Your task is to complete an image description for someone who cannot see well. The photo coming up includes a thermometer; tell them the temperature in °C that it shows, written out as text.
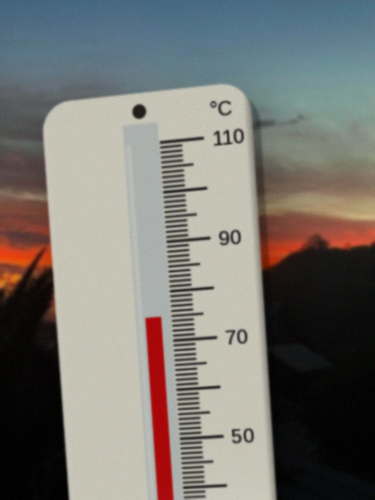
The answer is 75 °C
